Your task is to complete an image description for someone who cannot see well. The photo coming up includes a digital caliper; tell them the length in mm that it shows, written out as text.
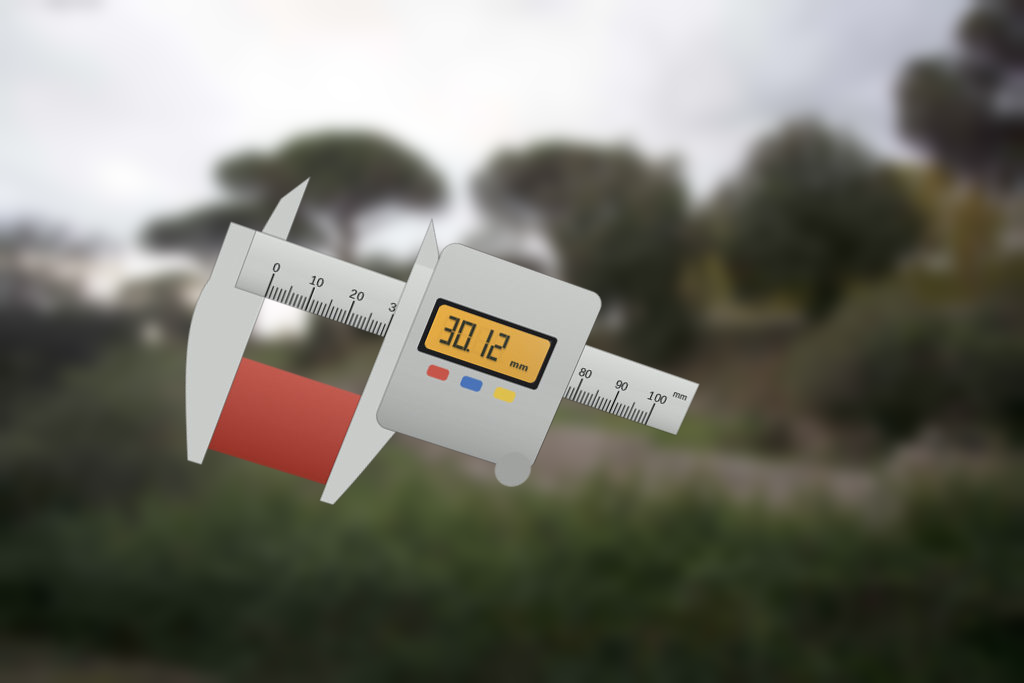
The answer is 30.12 mm
